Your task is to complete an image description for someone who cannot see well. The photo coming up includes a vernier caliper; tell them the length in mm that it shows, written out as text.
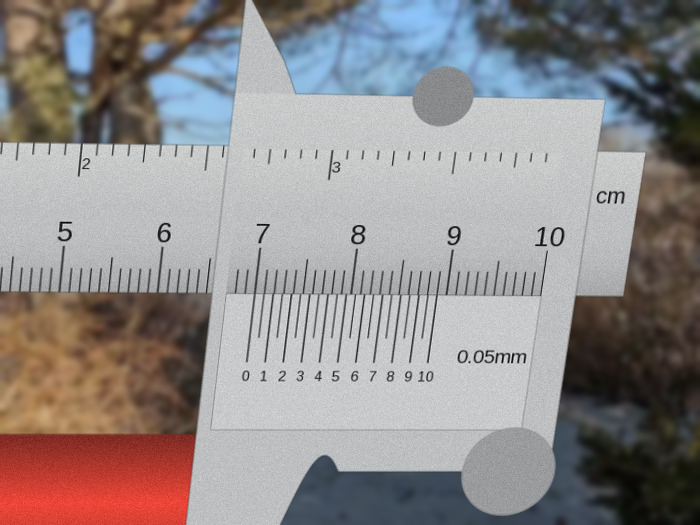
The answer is 70.0 mm
